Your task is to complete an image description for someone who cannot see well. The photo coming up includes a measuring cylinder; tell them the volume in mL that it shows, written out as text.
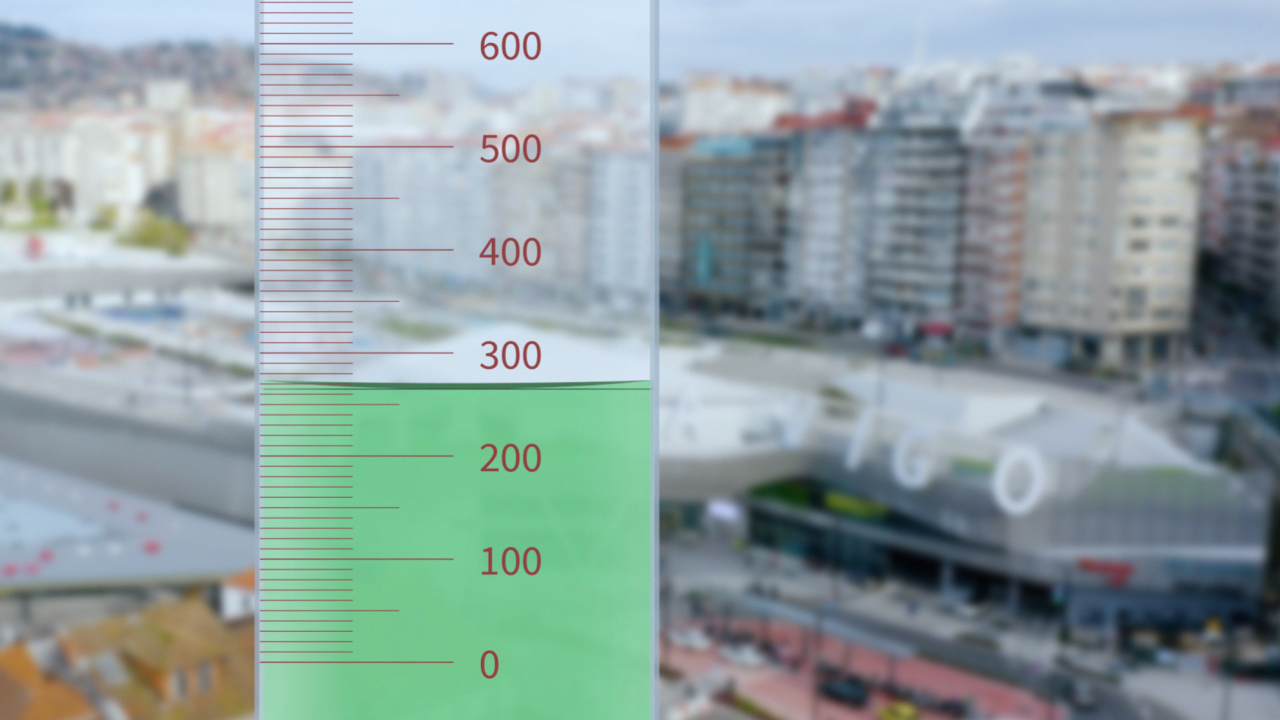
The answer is 265 mL
